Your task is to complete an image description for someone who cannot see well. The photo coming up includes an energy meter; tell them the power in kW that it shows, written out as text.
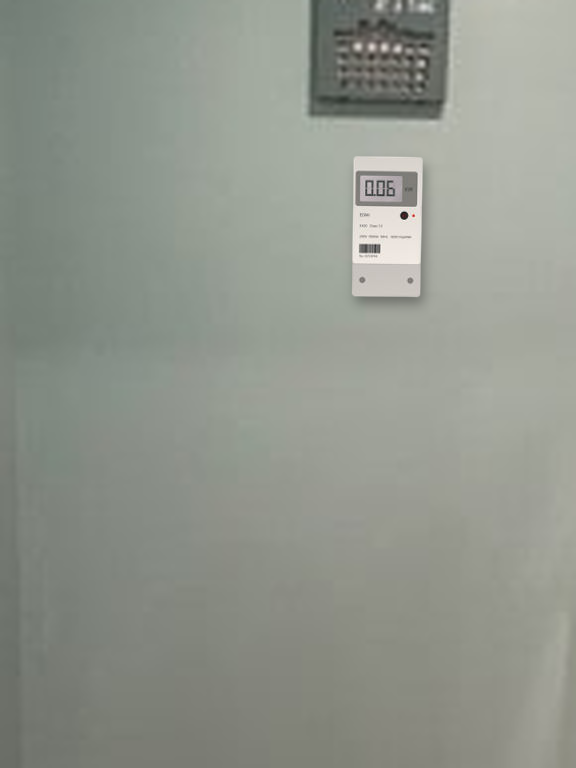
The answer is 0.06 kW
